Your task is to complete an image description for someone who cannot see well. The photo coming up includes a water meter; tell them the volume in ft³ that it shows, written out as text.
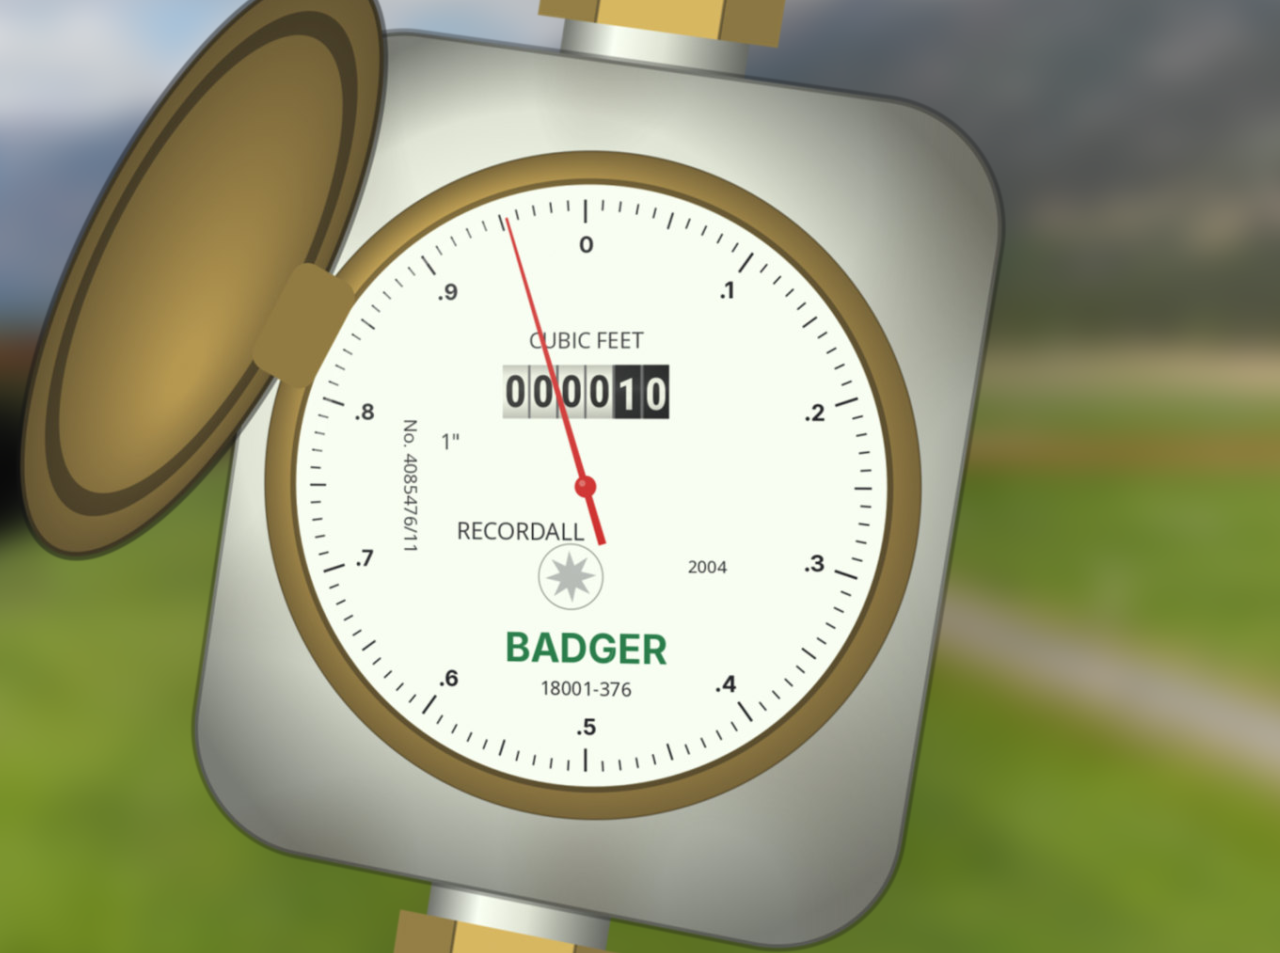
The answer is 9.95 ft³
